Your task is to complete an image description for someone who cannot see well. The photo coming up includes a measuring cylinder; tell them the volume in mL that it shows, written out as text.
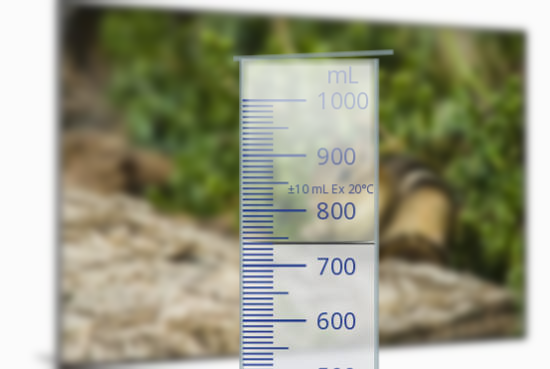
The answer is 740 mL
